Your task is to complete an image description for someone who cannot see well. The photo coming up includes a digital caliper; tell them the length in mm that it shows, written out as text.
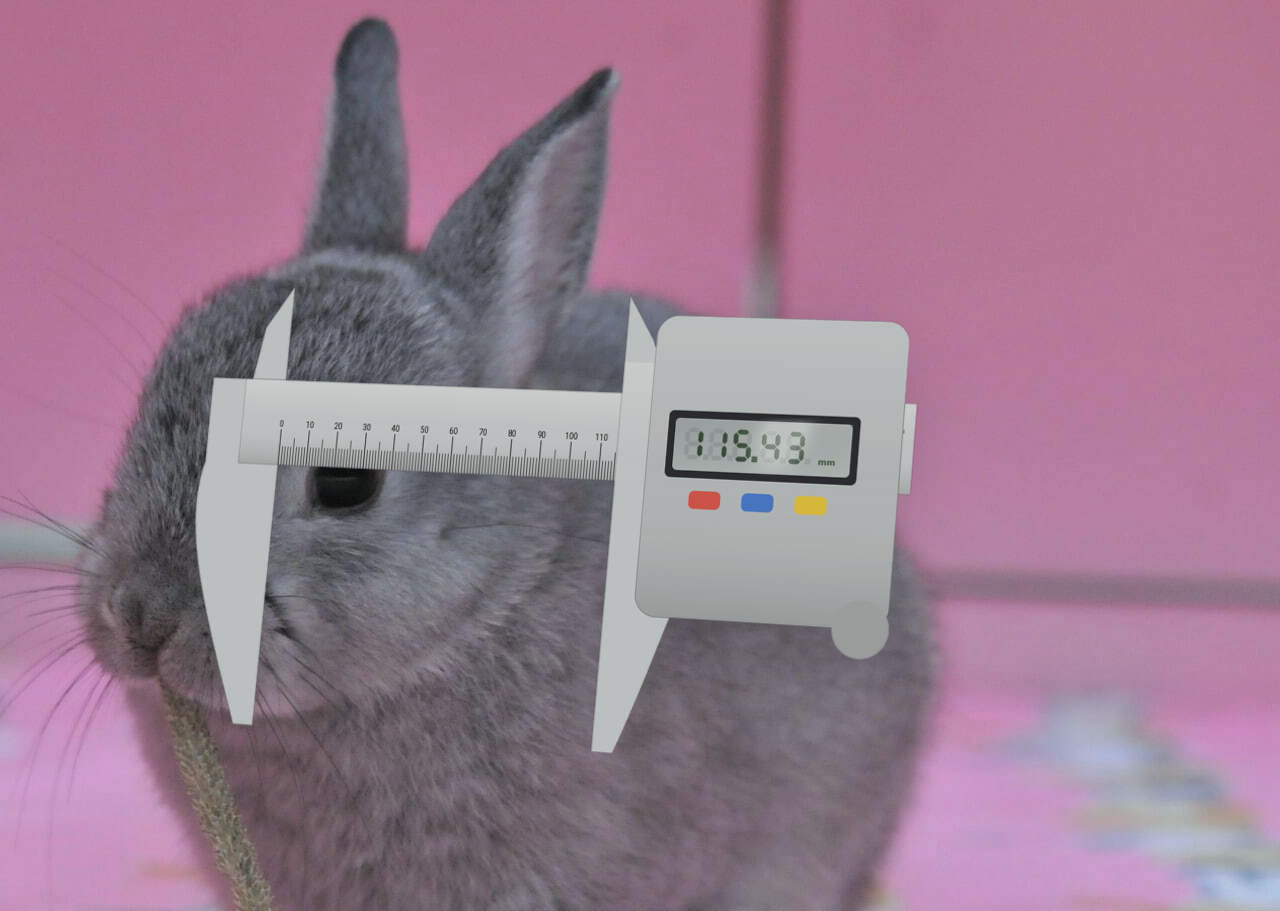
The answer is 115.43 mm
